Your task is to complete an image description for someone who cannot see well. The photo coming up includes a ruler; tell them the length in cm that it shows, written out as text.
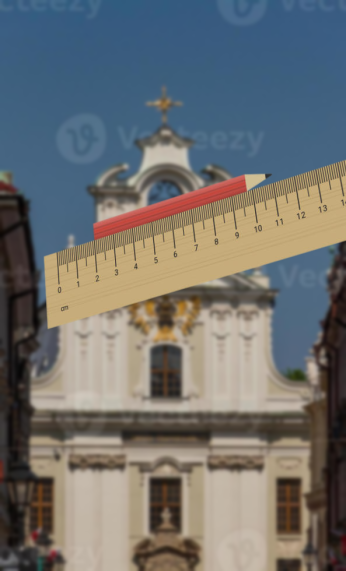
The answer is 9 cm
